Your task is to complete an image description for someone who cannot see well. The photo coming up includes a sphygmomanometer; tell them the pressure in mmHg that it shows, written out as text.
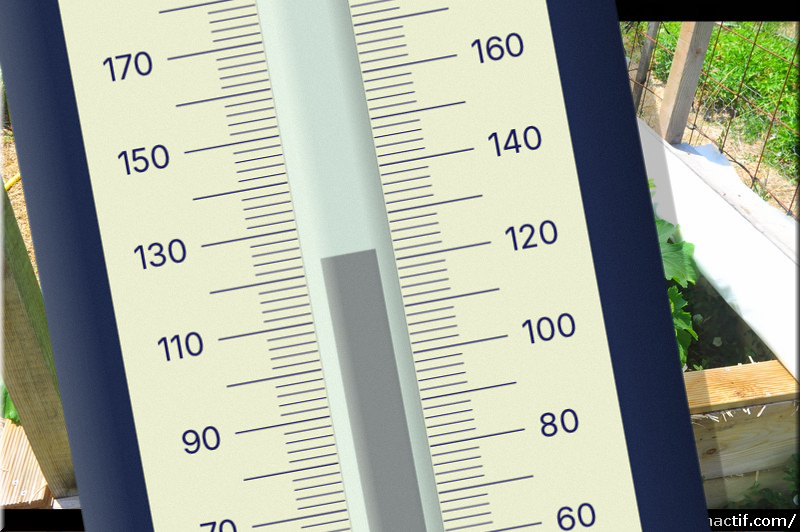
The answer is 123 mmHg
